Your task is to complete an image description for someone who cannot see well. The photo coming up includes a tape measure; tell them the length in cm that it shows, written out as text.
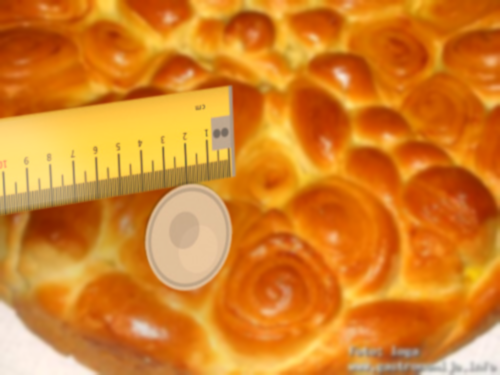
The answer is 4 cm
